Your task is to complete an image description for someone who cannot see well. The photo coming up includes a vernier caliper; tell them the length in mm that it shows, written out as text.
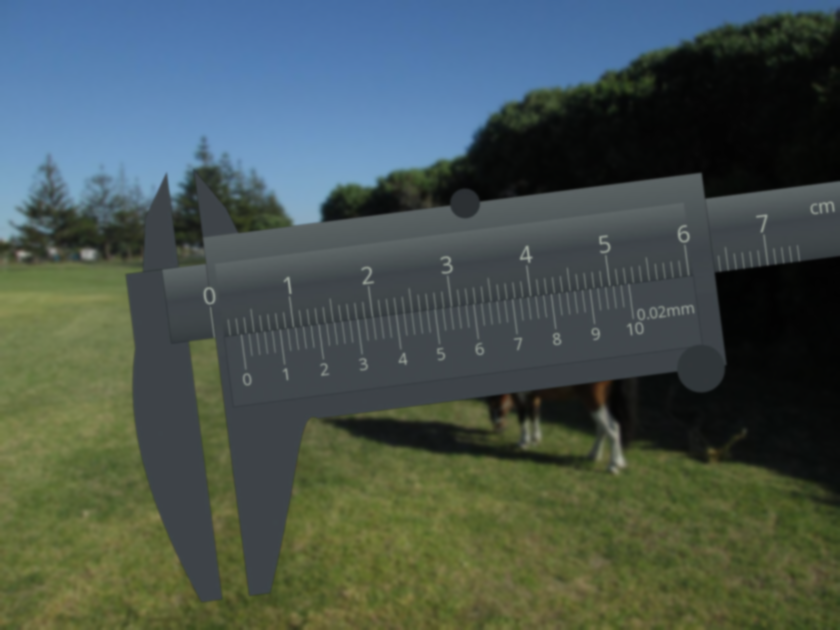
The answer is 3.4 mm
